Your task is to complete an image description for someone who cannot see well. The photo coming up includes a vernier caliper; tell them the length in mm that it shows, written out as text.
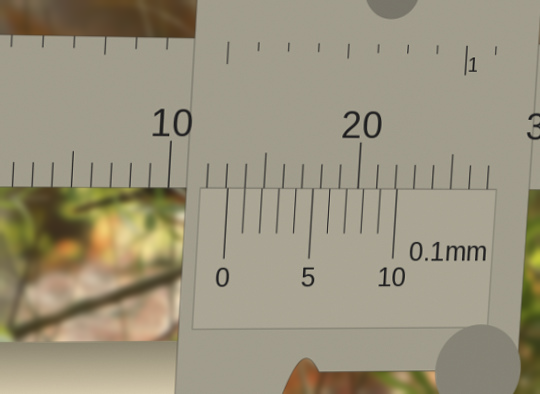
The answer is 13.1 mm
